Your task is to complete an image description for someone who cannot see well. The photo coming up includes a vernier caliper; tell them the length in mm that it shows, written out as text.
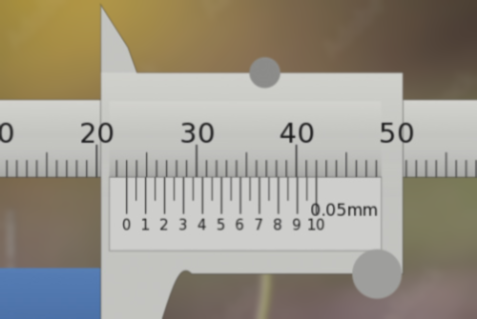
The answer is 23.0 mm
